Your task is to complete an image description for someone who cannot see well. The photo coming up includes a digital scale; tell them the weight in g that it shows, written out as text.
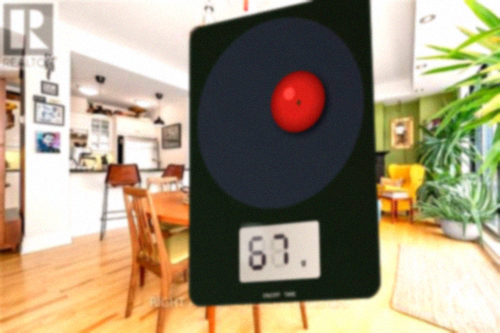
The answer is 67 g
